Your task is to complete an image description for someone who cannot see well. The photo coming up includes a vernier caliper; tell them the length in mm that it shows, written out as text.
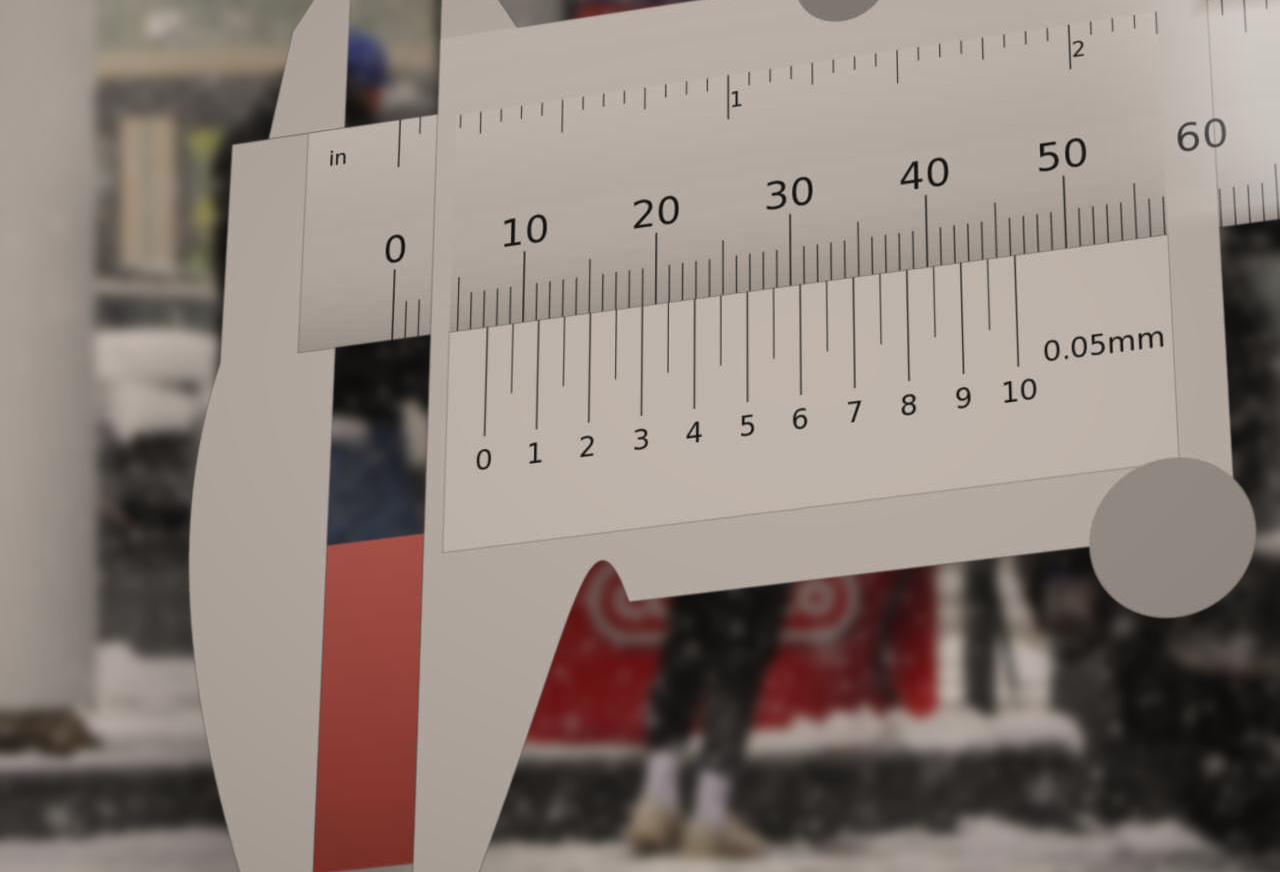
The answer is 7.3 mm
